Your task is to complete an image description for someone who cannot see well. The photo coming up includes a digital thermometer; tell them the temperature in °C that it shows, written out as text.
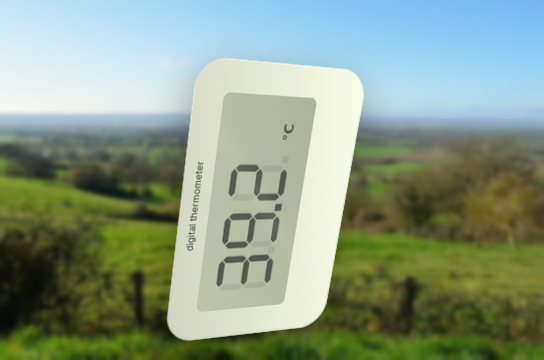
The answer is 39.2 °C
